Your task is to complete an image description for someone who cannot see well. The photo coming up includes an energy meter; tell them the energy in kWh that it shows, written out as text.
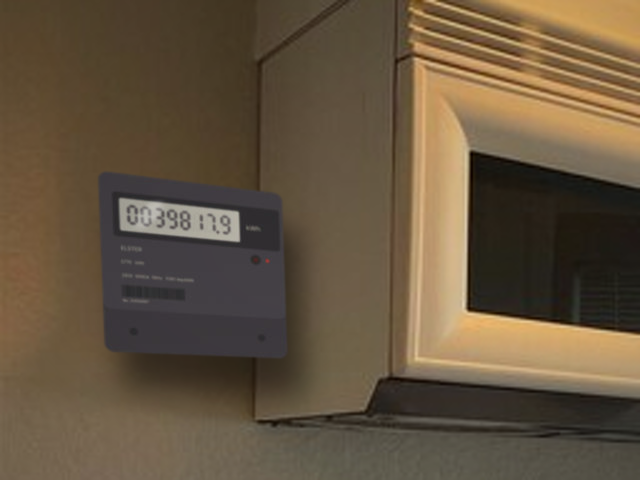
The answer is 39817.9 kWh
